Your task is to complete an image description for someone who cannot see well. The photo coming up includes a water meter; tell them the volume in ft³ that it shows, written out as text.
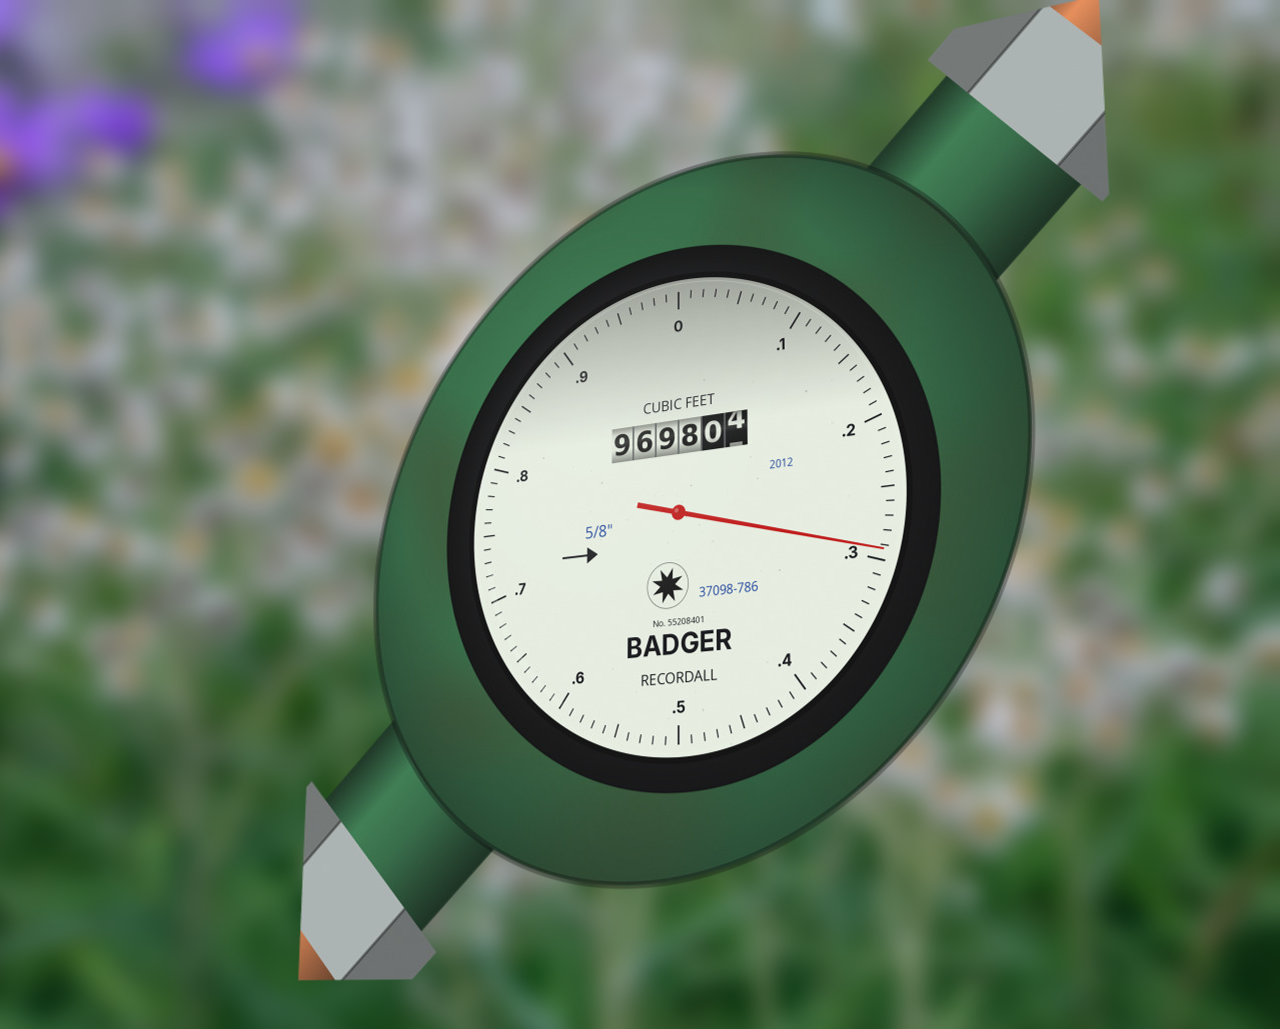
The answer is 969804.29 ft³
